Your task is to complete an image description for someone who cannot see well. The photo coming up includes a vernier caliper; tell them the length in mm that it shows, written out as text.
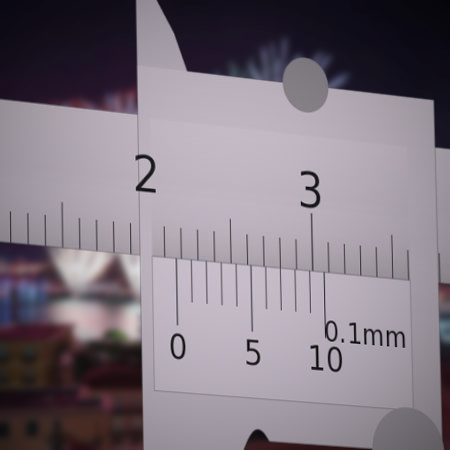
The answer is 21.7 mm
